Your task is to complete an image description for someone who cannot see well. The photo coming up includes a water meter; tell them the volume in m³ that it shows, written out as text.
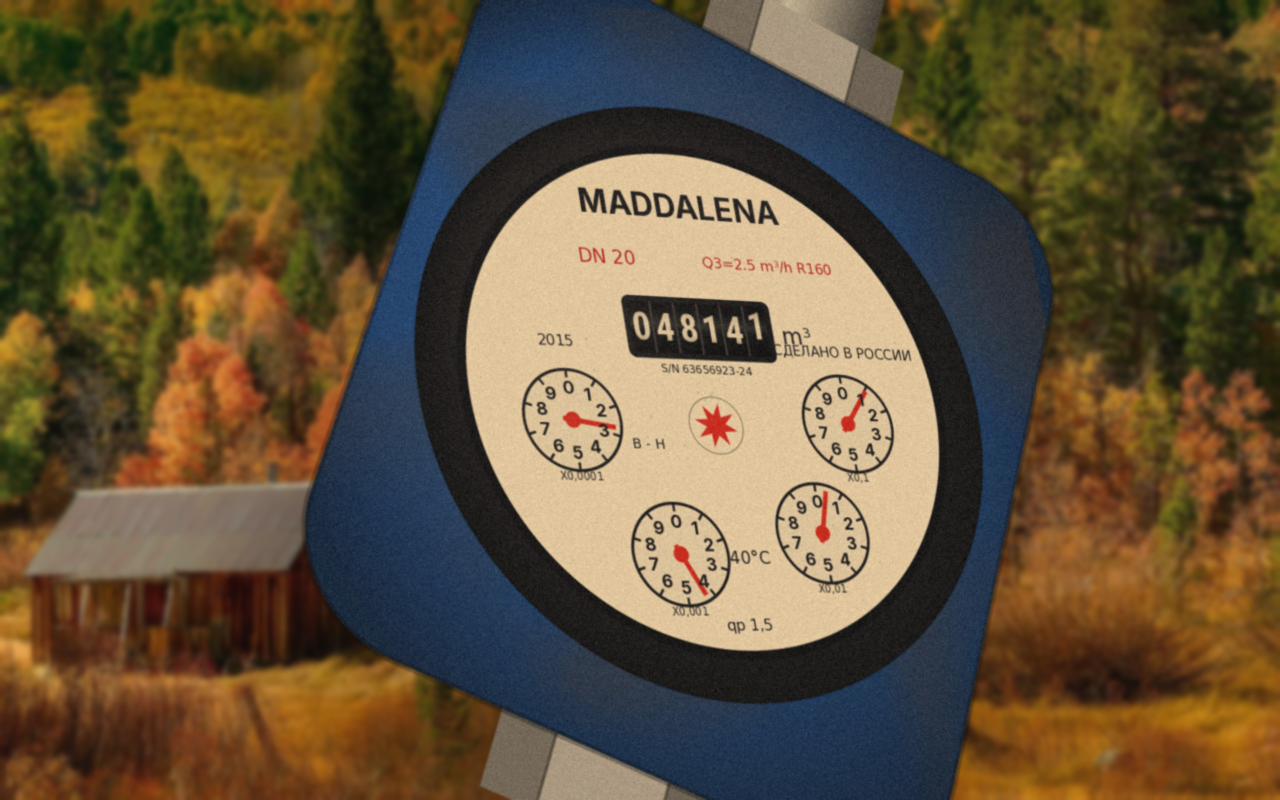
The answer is 48141.1042 m³
